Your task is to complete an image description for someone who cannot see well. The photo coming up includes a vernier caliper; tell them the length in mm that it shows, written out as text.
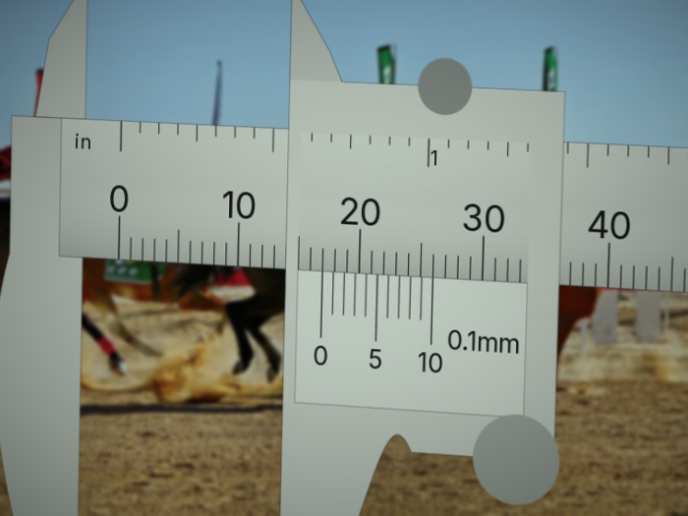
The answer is 17.0 mm
